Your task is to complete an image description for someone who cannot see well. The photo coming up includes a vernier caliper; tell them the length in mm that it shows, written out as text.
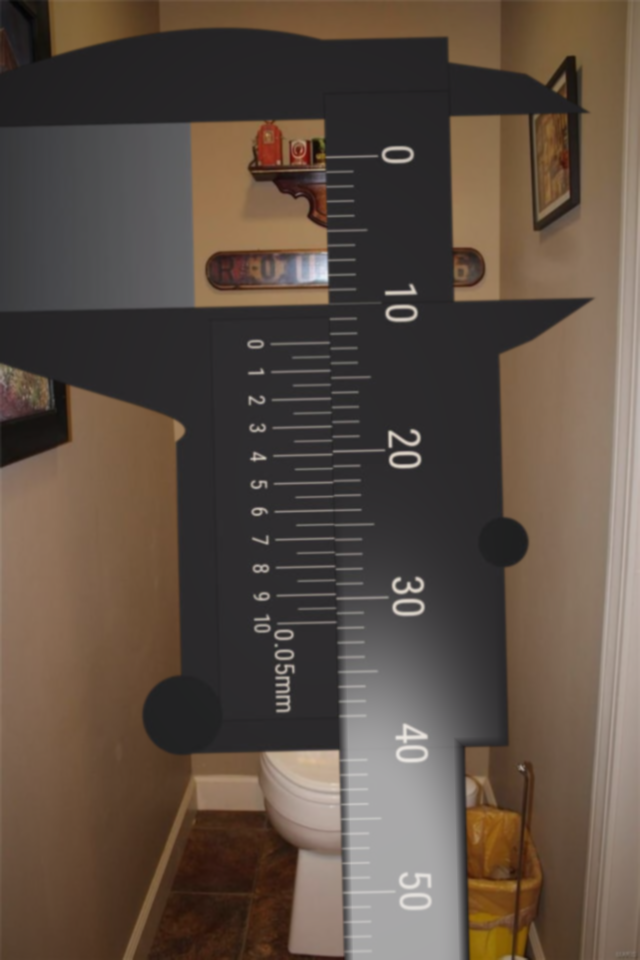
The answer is 12.6 mm
